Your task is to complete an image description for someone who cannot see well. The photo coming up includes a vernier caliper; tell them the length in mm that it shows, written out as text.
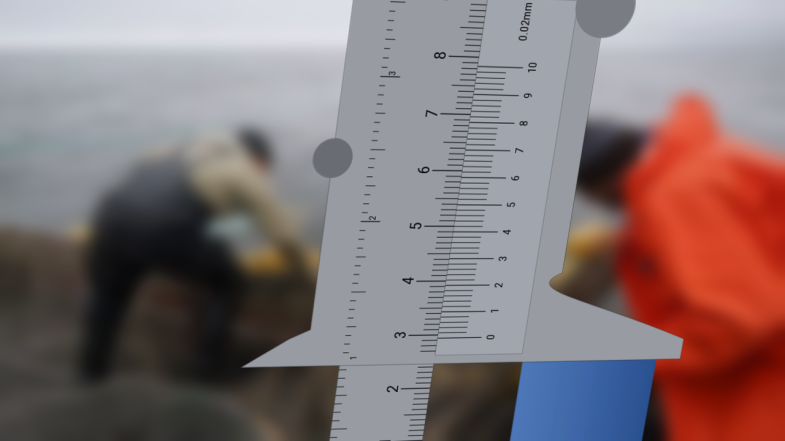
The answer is 29.4 mm
